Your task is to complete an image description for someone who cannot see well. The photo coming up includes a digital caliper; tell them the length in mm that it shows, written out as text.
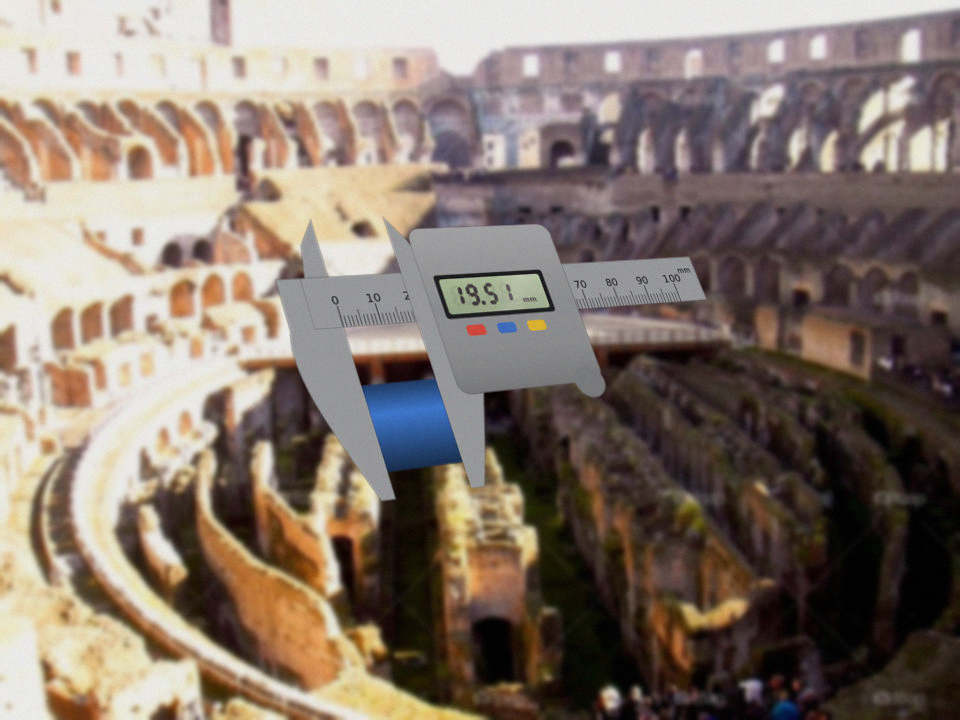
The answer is 19.51 mm
